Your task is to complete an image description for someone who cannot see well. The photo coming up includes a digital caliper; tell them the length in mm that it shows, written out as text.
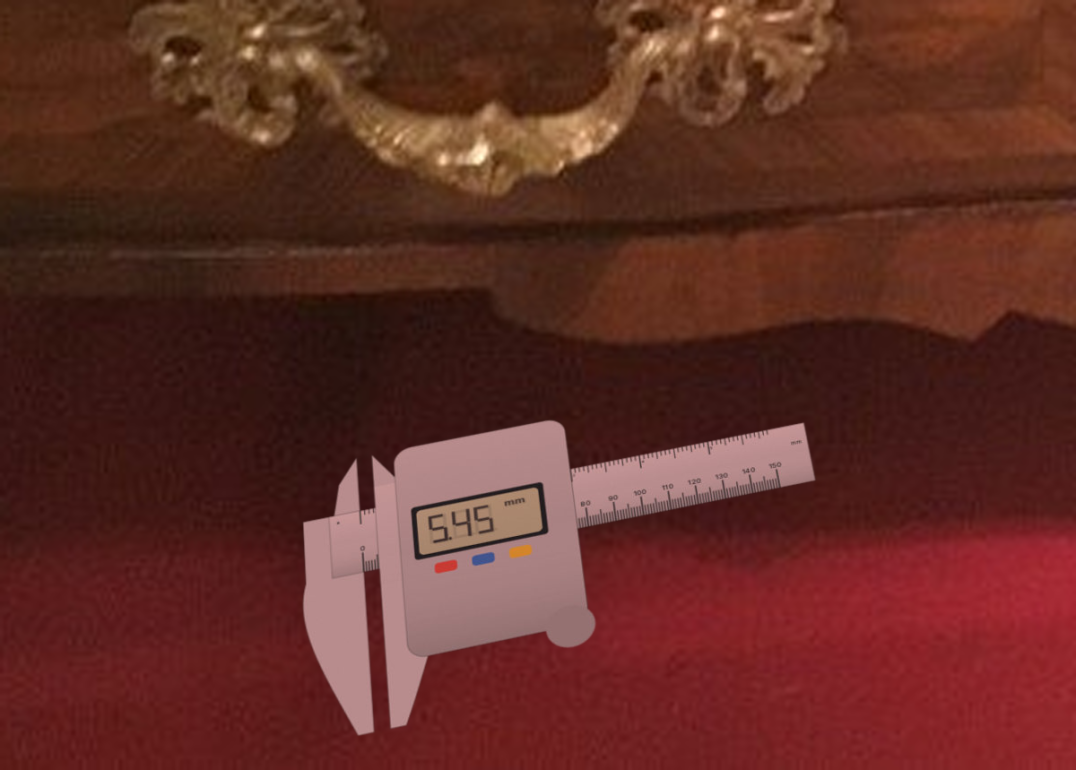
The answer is 5.45 mm
